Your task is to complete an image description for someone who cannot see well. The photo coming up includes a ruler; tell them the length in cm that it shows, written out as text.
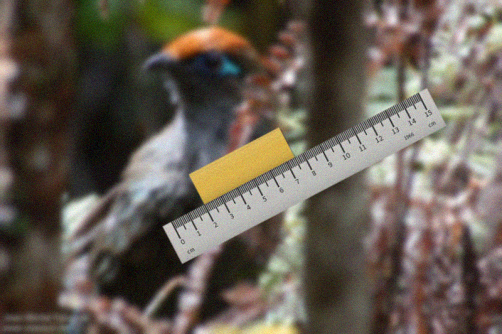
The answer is 5.5 cm
